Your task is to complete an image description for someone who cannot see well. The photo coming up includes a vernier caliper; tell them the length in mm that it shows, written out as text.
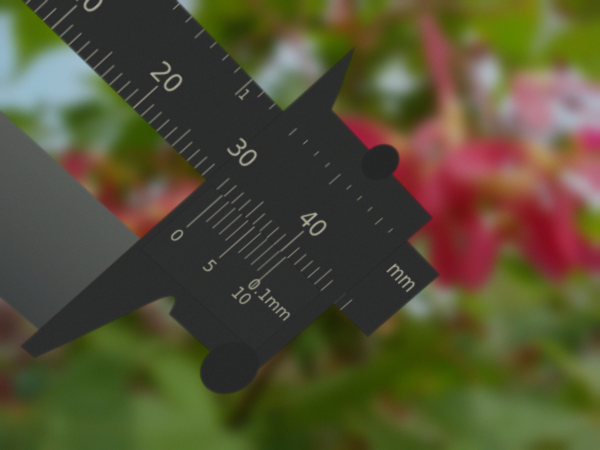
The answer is 31.8 mm
